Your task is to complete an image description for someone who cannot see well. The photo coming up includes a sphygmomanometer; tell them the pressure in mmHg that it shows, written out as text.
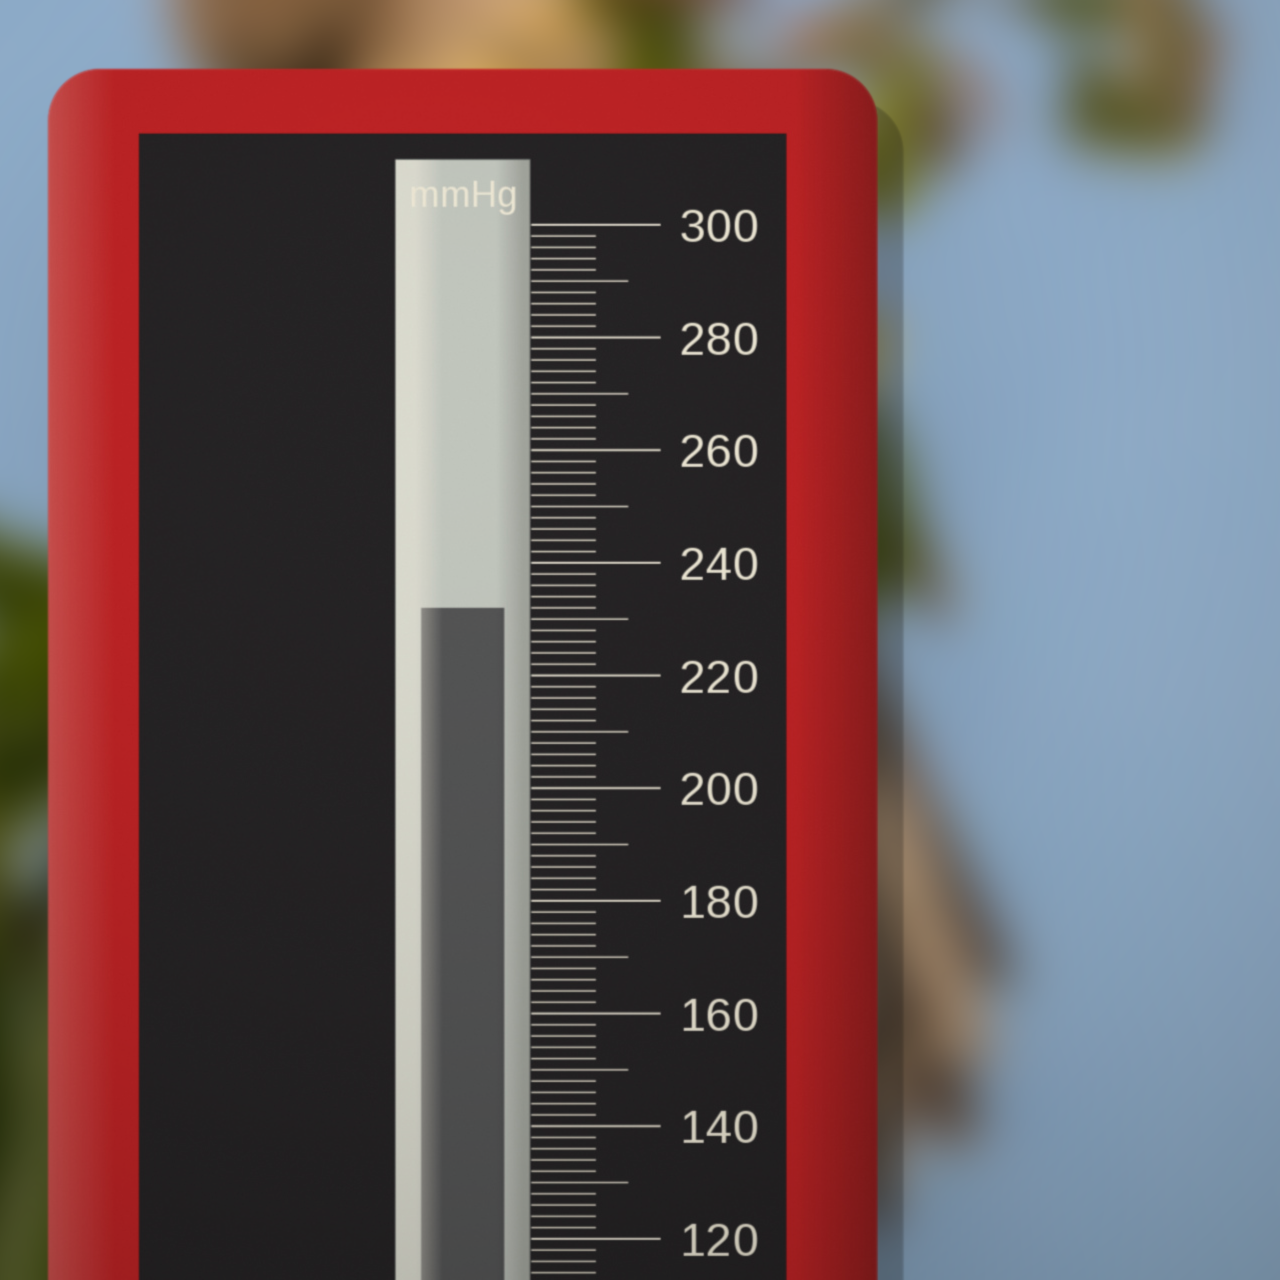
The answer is 232 mmHg
